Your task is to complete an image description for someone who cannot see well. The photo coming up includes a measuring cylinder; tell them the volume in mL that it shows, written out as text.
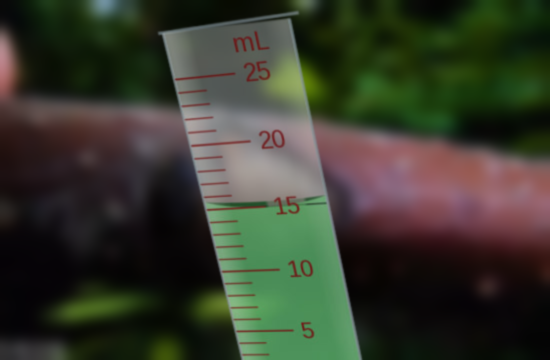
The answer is 15 mL
